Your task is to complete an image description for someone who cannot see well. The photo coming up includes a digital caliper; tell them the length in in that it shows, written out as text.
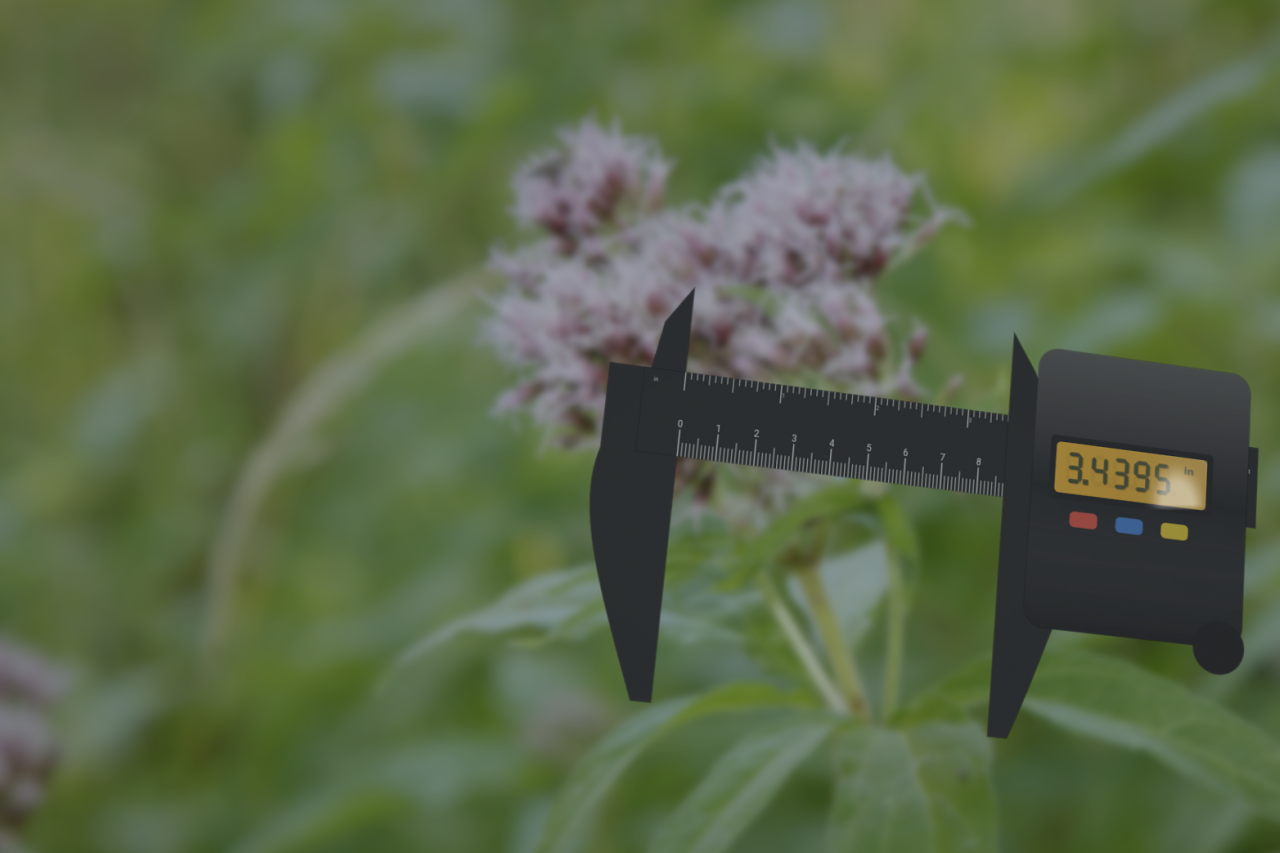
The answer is 3.4395 in
